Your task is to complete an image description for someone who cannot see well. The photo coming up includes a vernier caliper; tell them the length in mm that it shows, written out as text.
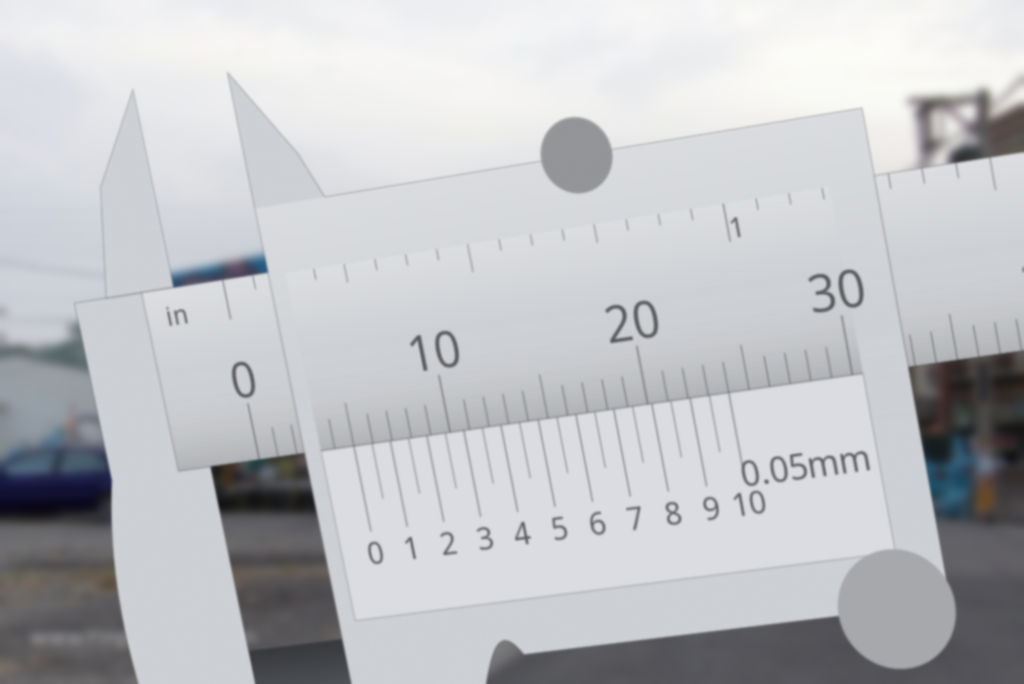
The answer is 5.0 mm
